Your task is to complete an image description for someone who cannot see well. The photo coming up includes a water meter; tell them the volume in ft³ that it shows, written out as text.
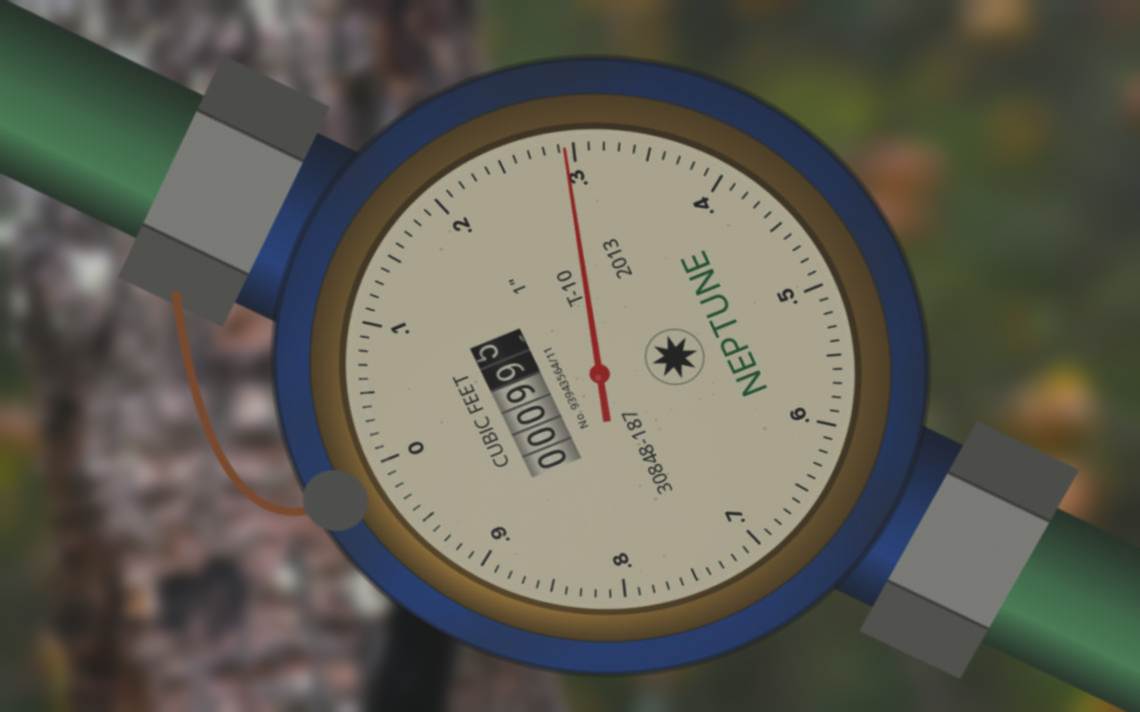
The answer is 995.29 ft³
